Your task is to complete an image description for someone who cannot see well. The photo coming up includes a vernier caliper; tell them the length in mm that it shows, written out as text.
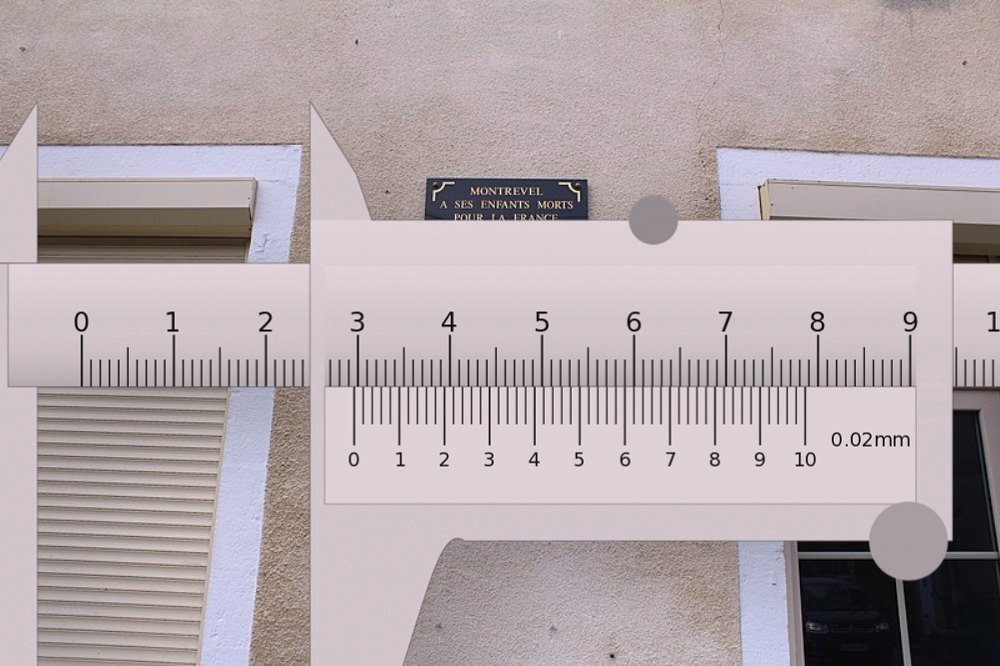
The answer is 29.6 mm
